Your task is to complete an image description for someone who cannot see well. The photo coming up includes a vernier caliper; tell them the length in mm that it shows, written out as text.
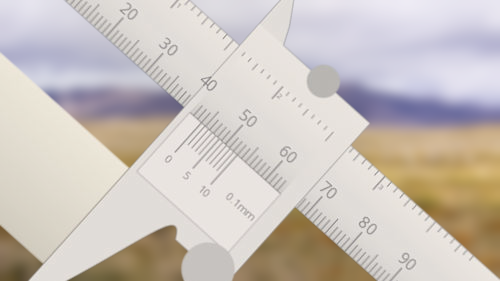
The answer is 44.0 mm
